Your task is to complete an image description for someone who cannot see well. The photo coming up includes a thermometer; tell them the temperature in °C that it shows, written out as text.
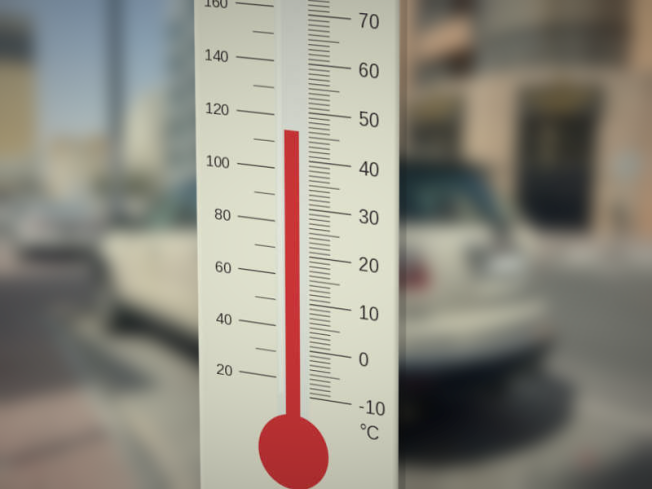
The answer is 46 °C
